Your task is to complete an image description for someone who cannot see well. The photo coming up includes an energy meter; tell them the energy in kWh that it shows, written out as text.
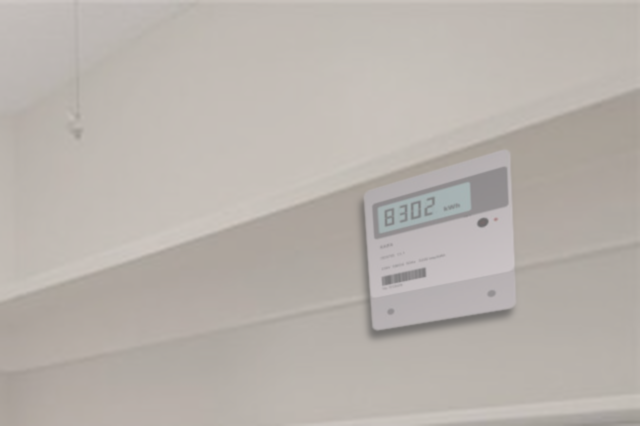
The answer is 8302 kWh
